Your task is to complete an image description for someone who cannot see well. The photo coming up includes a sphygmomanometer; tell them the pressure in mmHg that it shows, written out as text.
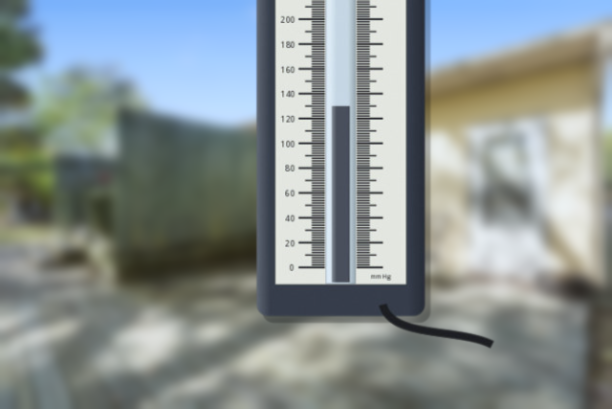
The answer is 130 mmHg
